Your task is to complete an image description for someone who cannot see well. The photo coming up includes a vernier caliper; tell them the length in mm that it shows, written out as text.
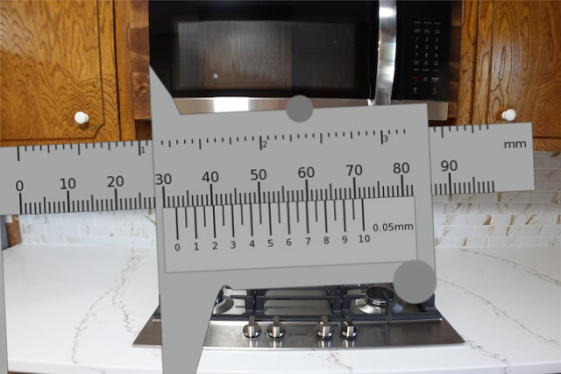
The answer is 32.5 mm
